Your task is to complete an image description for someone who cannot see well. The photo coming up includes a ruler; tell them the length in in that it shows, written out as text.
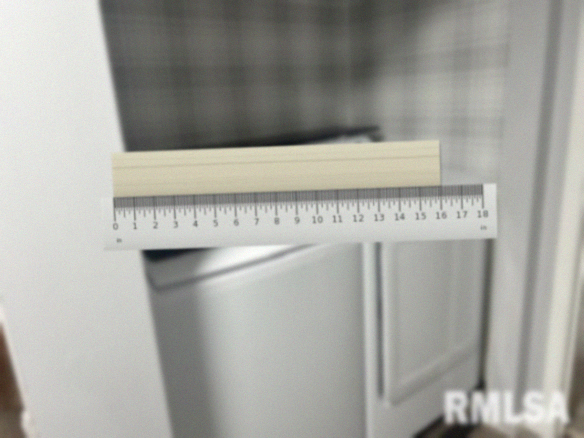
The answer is 16 in
